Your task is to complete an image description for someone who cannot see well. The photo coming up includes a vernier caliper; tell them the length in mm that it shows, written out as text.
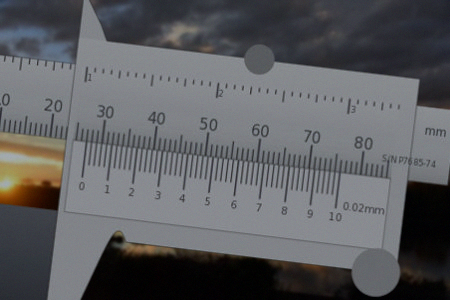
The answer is 27.0 mm
